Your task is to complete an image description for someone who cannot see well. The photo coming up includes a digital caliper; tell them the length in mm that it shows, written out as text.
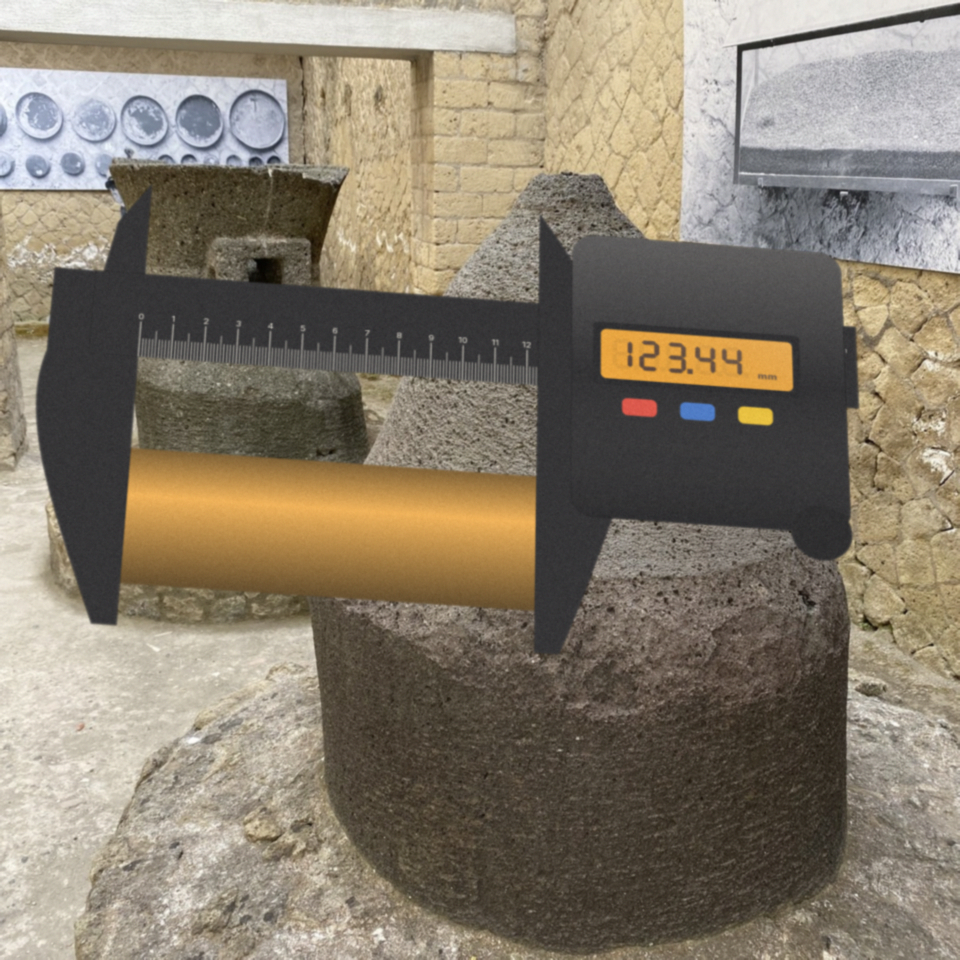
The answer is 123.44 mm
